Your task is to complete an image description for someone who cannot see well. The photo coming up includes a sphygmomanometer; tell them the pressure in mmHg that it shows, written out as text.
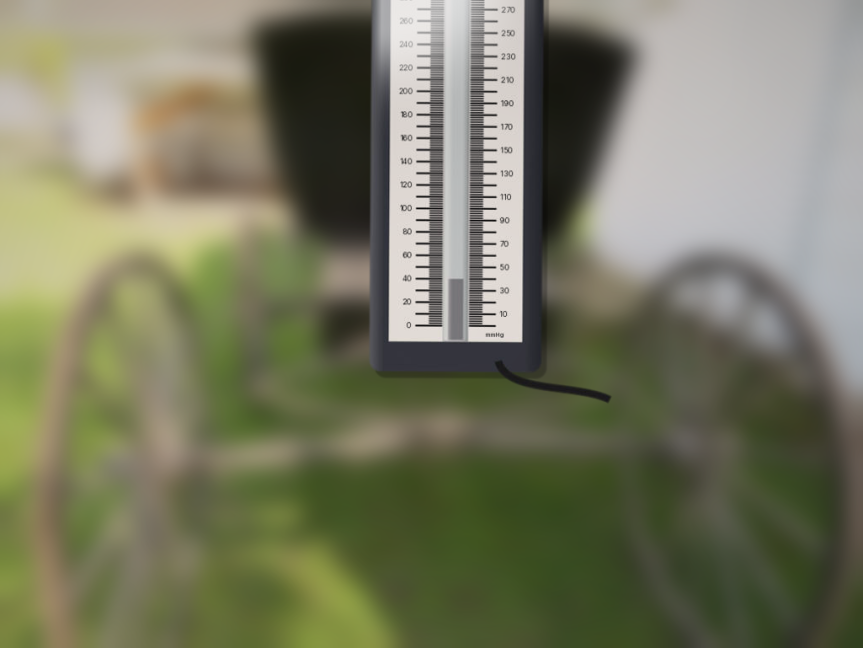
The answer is 40 mmHg
